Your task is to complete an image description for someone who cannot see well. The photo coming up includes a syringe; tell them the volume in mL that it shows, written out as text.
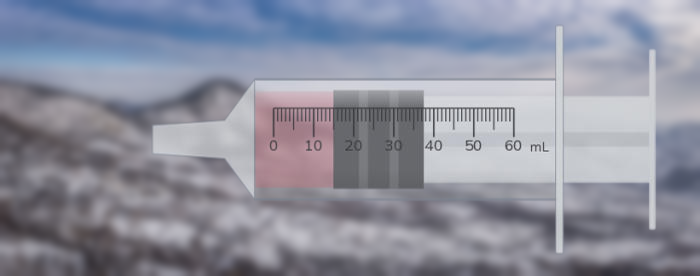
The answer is 15 mL
